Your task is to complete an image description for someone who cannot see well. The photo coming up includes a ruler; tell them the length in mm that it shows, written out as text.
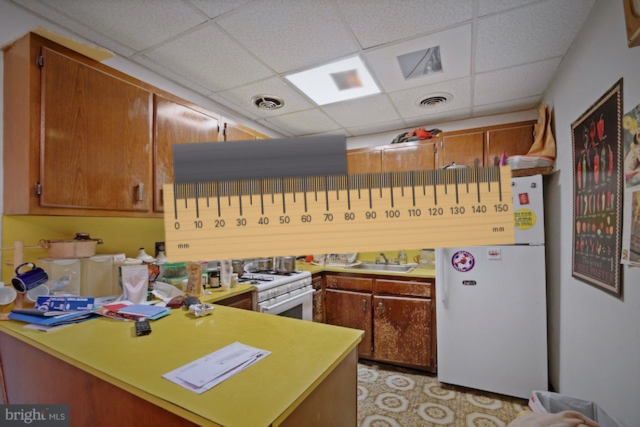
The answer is 80 mm
